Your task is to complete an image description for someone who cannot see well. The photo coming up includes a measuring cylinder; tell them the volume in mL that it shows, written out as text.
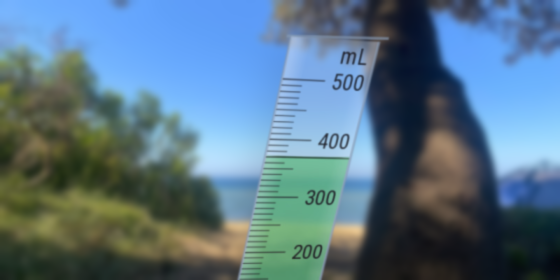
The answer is 370 mL
